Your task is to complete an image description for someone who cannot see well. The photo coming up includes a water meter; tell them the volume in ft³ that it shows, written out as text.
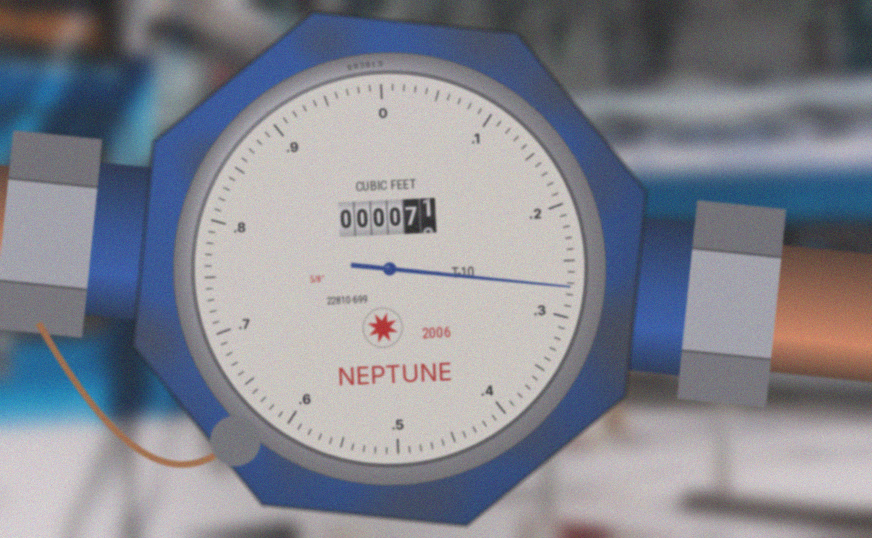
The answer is 71.27 ft³
